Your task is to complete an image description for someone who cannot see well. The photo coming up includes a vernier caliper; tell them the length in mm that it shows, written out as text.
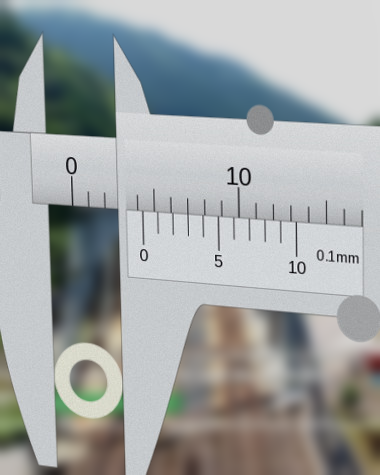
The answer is 4.3 mm
